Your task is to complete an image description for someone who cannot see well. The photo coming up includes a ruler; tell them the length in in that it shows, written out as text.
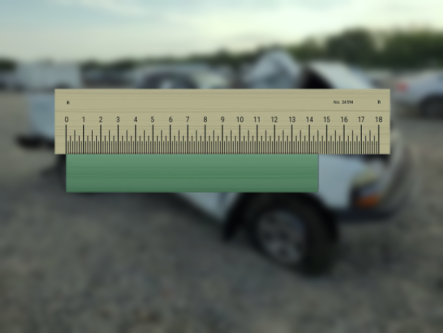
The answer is 14.5 in
